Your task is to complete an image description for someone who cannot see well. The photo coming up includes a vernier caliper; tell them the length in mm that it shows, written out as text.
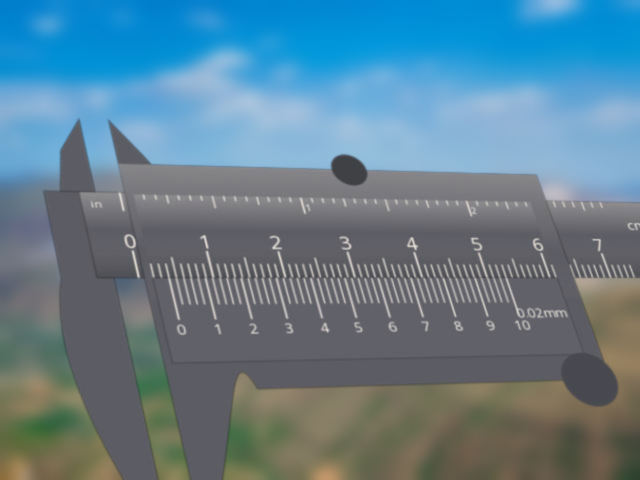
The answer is 4.0 mm
